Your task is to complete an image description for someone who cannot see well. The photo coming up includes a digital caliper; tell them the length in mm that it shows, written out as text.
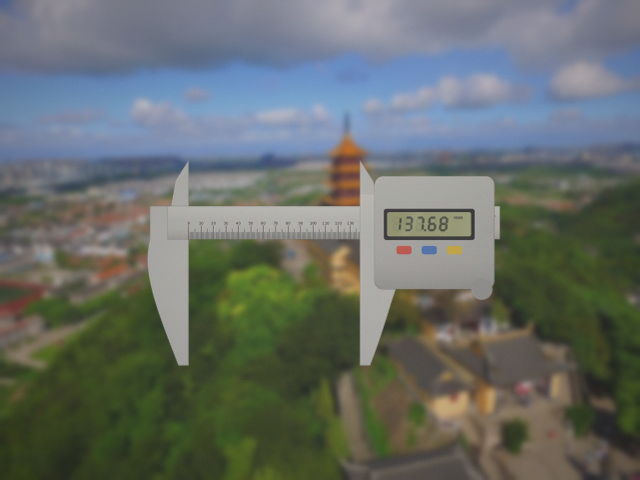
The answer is 137.68 mm
